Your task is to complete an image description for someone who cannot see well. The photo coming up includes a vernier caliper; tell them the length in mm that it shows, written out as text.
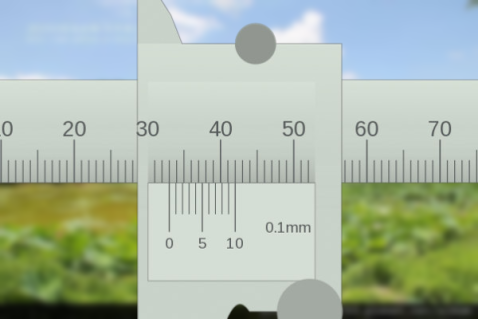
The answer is 33.0 mm
